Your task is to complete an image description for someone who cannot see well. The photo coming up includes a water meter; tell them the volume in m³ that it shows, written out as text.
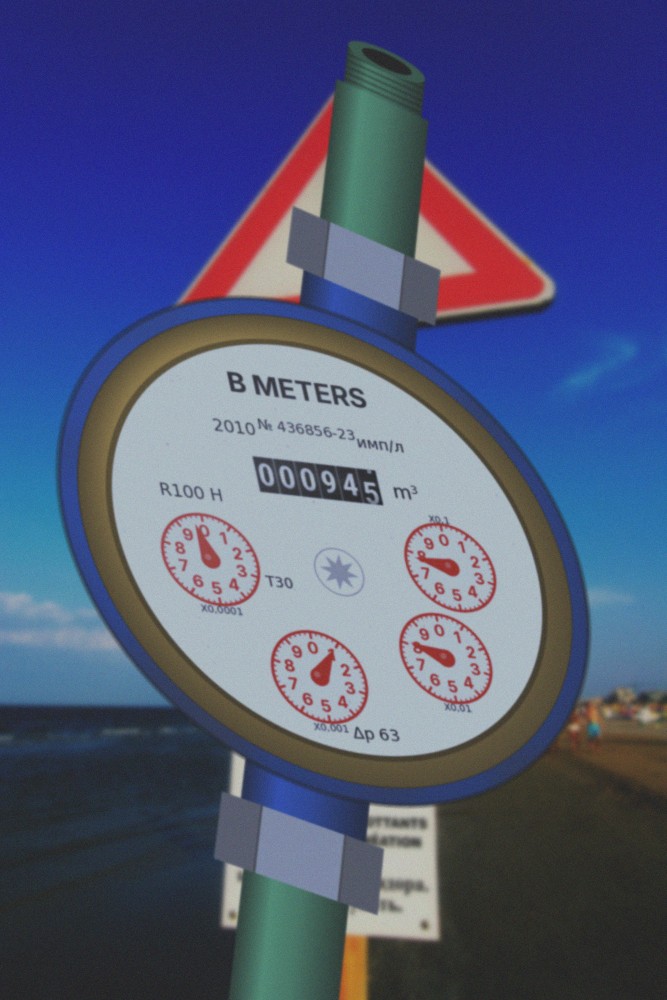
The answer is 944.7809 m³
